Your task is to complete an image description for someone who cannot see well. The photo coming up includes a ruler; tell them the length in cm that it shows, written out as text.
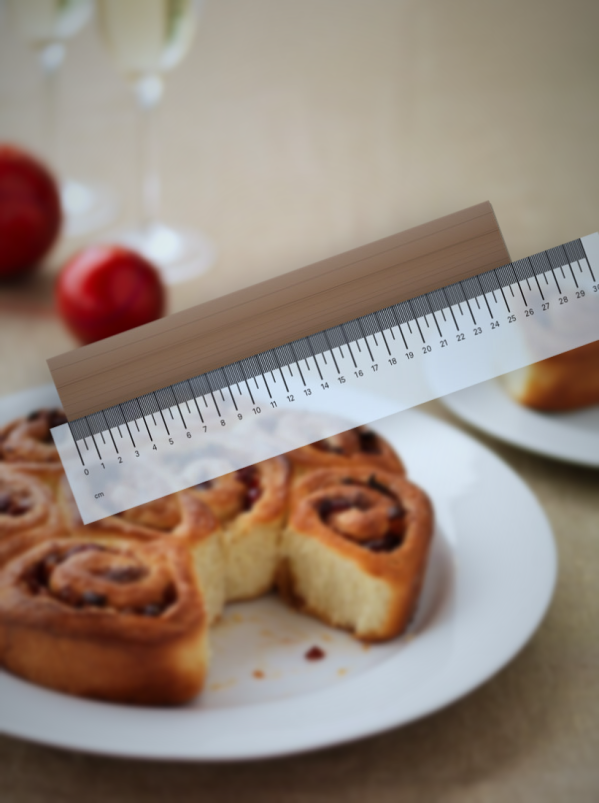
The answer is 26 cm
